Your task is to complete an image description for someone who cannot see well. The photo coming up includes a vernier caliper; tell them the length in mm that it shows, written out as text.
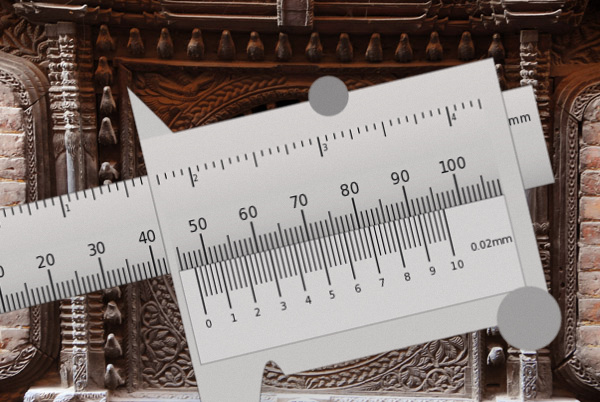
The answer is 47.5 mm
